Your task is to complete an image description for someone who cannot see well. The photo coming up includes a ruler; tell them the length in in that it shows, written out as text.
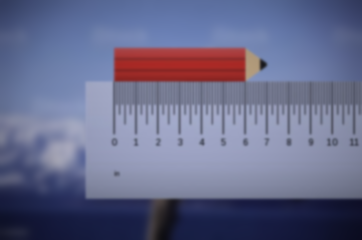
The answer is 7 in
